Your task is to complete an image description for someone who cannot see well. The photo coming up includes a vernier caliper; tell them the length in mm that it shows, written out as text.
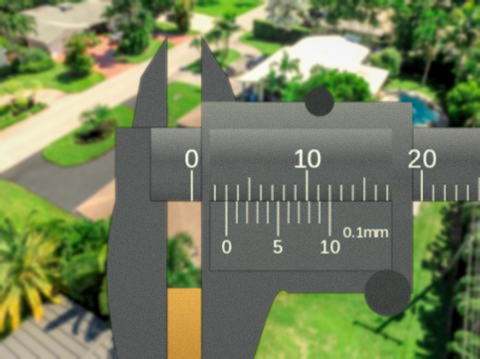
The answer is 3.0 mm
